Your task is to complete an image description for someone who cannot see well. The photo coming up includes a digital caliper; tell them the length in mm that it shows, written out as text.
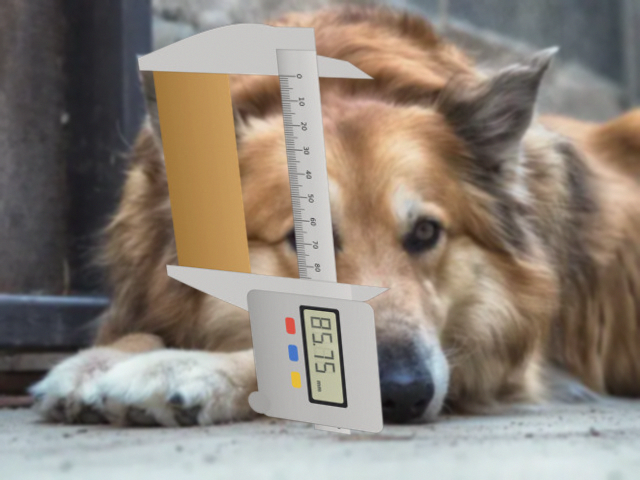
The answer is 85.75 mm
